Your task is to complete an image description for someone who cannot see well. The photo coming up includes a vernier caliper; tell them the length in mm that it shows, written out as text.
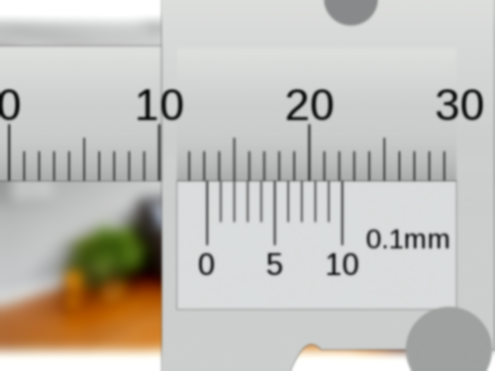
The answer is 13.2 mm
